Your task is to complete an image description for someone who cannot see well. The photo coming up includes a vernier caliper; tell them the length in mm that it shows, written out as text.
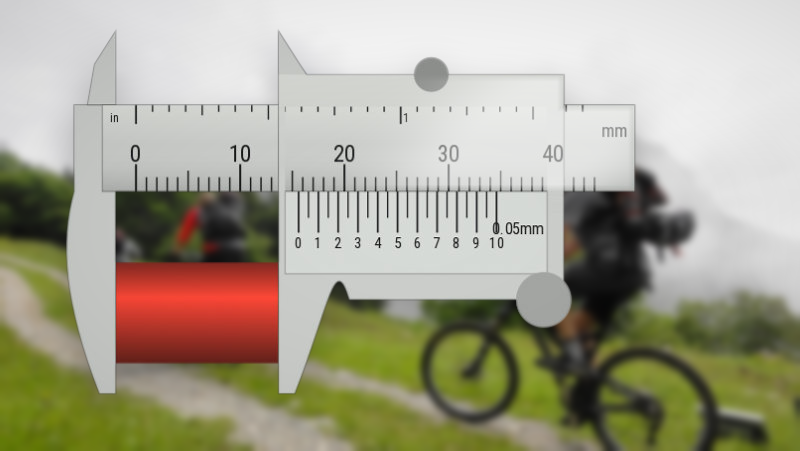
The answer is 15.6 mm
